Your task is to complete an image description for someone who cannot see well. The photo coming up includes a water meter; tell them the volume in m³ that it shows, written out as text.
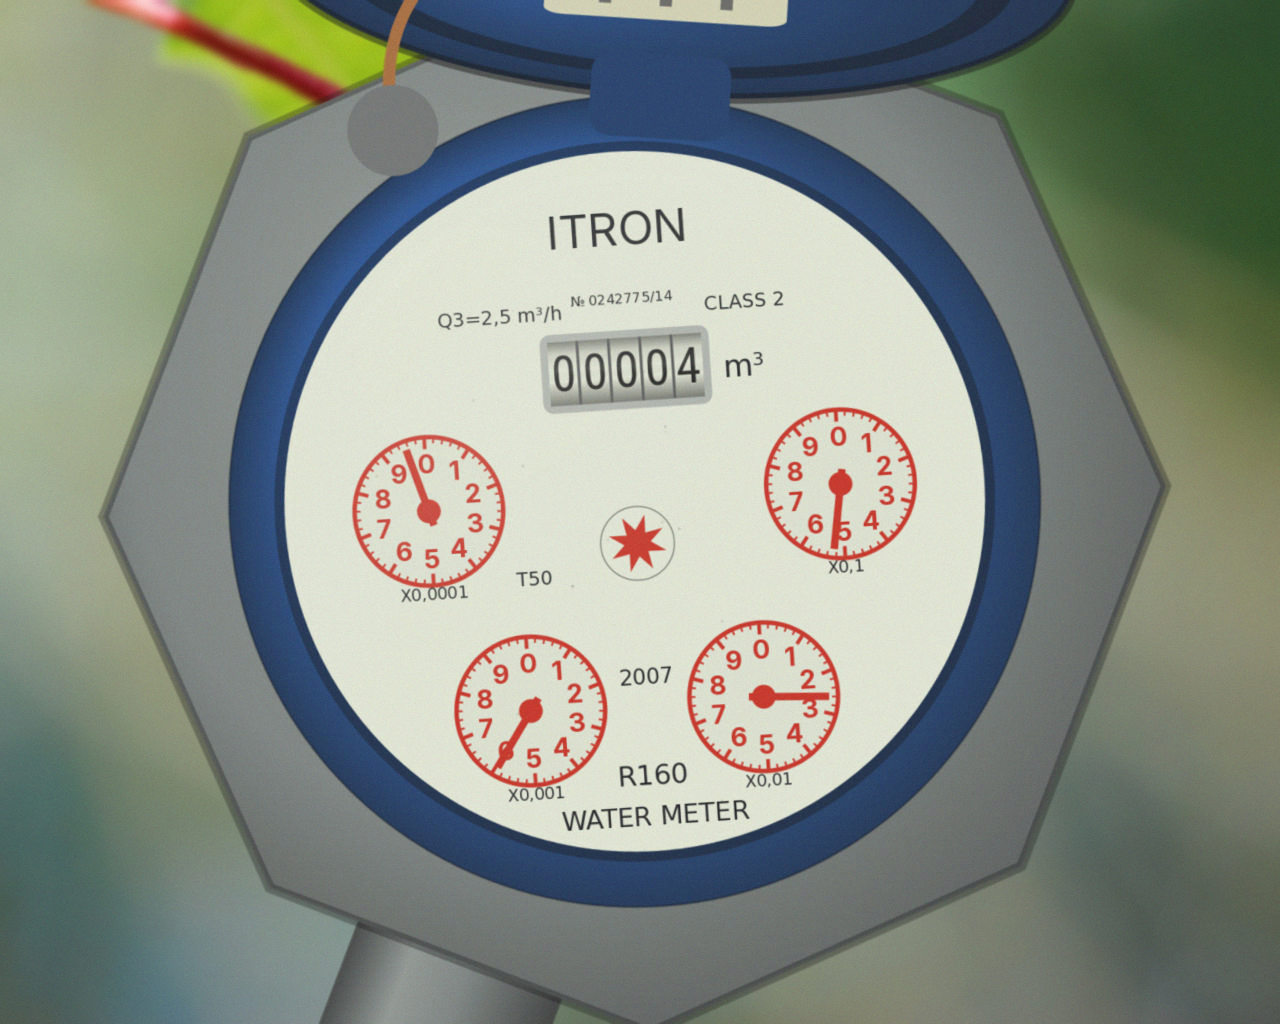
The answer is 4.5259 m³
